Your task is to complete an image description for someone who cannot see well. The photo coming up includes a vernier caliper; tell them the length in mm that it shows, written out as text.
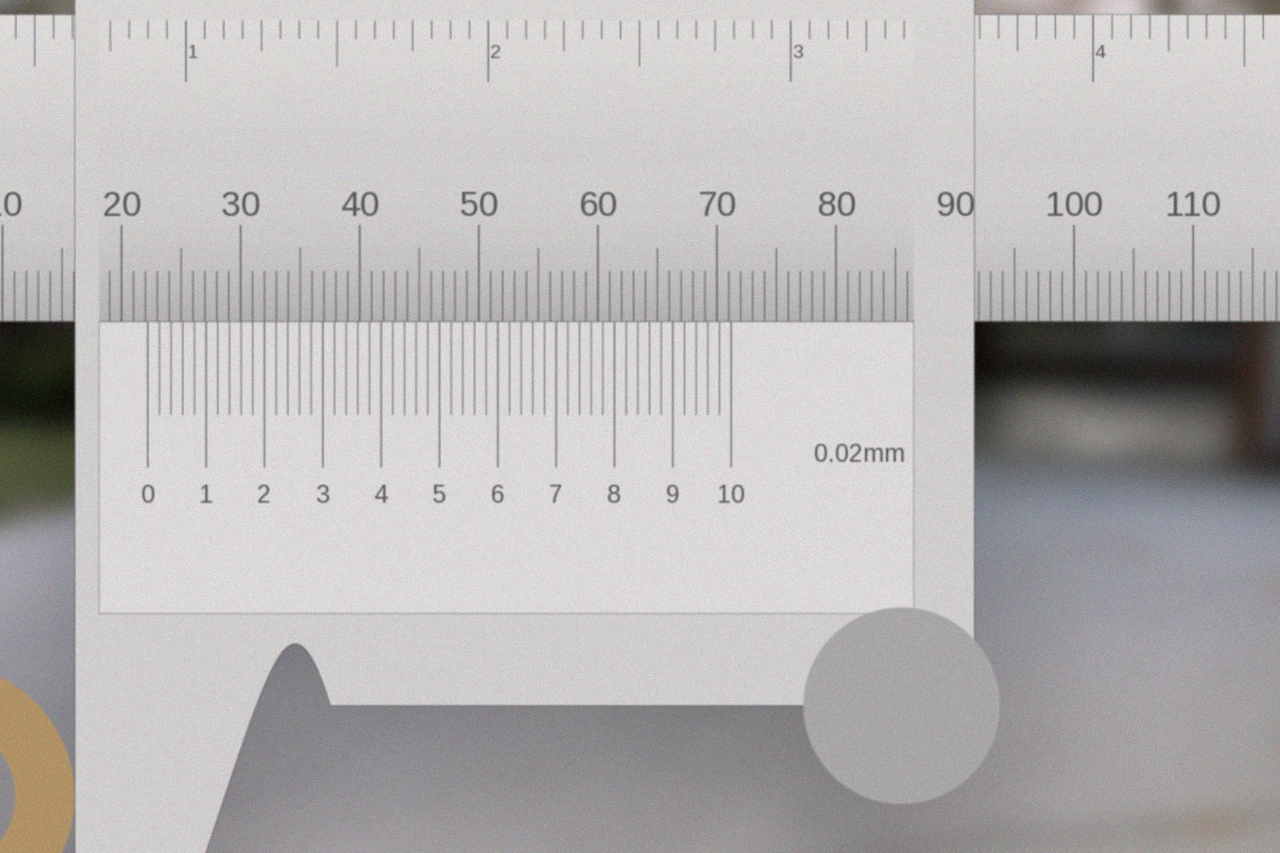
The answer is 22.2 mm
